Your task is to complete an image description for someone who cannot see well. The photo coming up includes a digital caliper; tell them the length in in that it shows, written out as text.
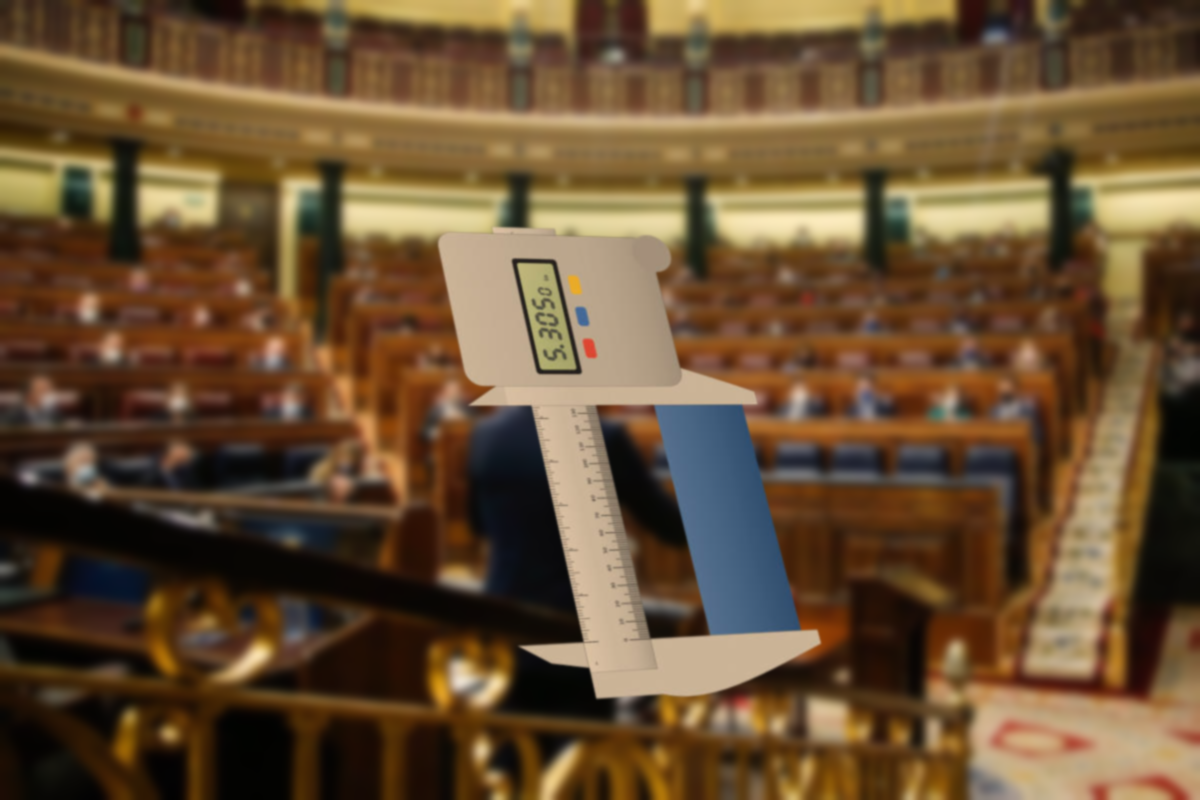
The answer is 5.3050 in
